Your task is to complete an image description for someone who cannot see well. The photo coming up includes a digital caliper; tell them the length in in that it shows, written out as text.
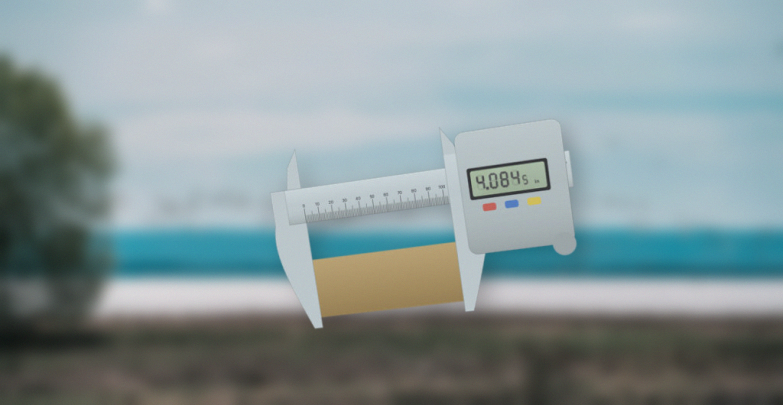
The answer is 4.0845 in
